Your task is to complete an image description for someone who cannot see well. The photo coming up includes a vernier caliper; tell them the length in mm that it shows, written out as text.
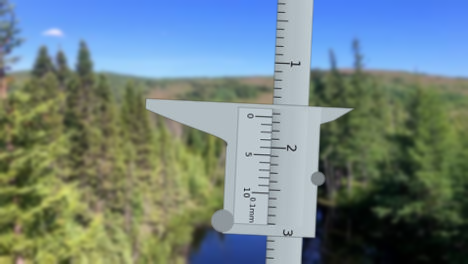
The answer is 16.4 mm
